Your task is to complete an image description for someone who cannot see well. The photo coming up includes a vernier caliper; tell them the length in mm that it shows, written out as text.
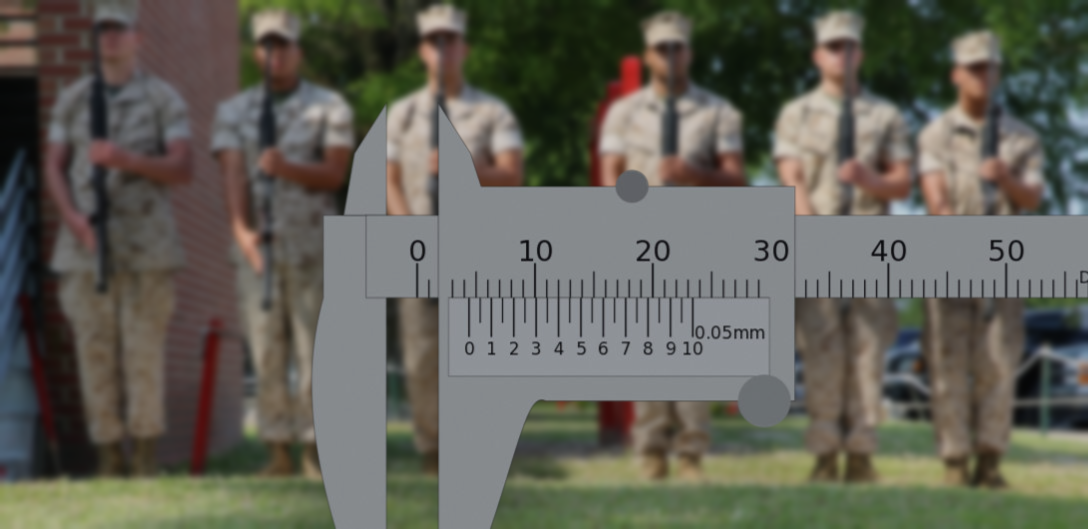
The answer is 4.4 mm
